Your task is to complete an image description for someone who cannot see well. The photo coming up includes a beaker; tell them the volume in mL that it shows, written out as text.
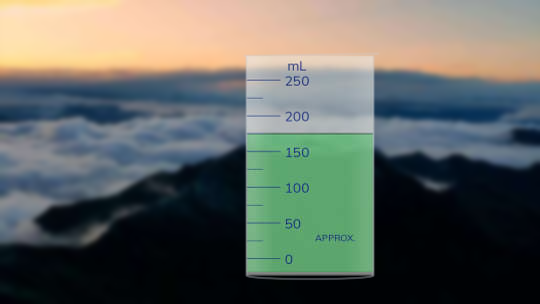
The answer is 175 mL
